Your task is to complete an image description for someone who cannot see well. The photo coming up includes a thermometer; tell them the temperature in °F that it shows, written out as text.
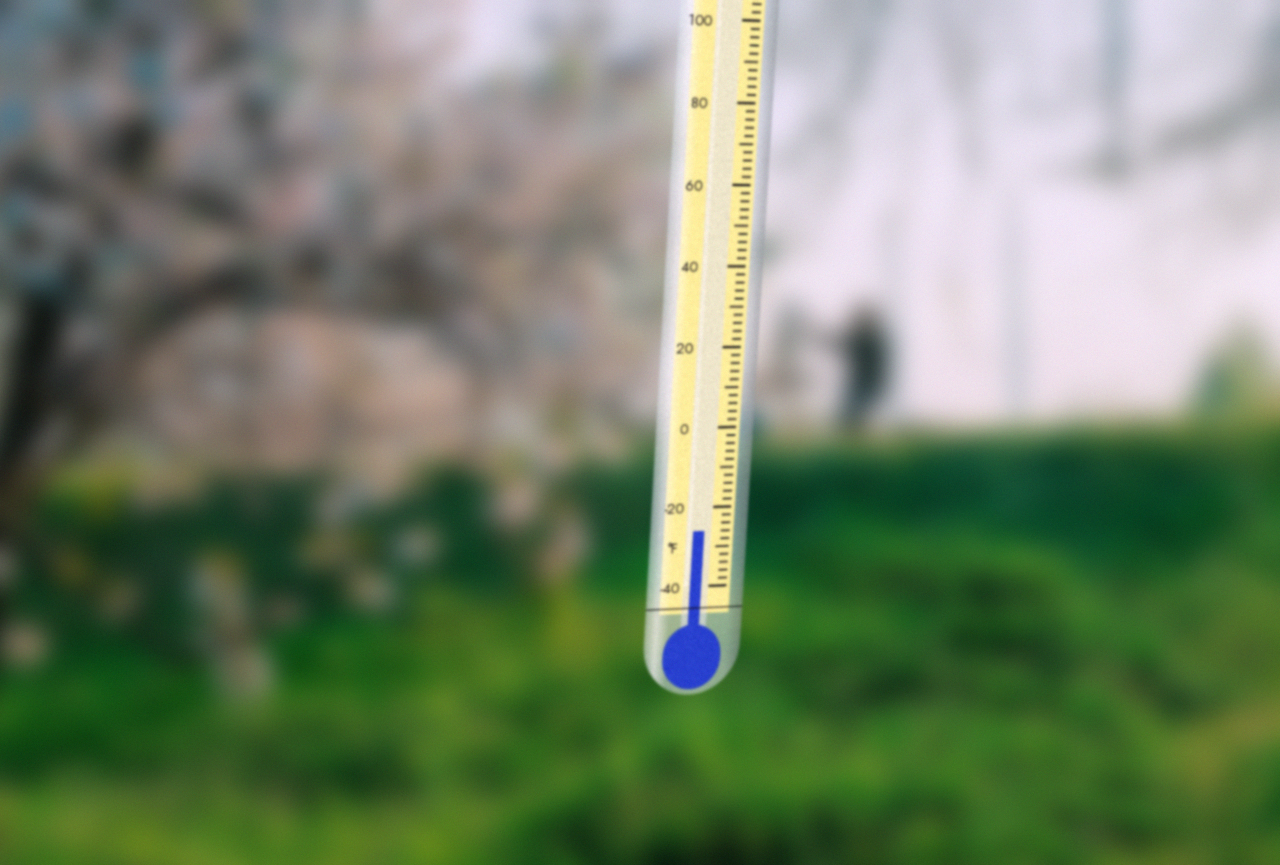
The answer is -26 °F
